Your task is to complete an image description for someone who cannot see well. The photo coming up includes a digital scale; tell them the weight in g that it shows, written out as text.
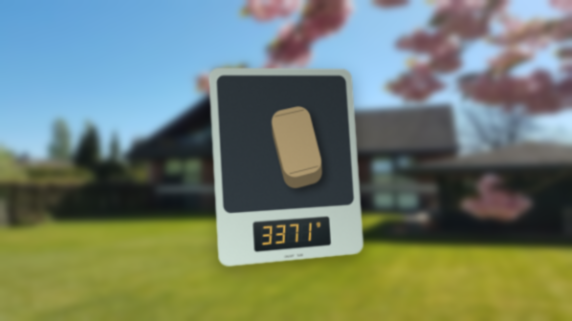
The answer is 3371 g
